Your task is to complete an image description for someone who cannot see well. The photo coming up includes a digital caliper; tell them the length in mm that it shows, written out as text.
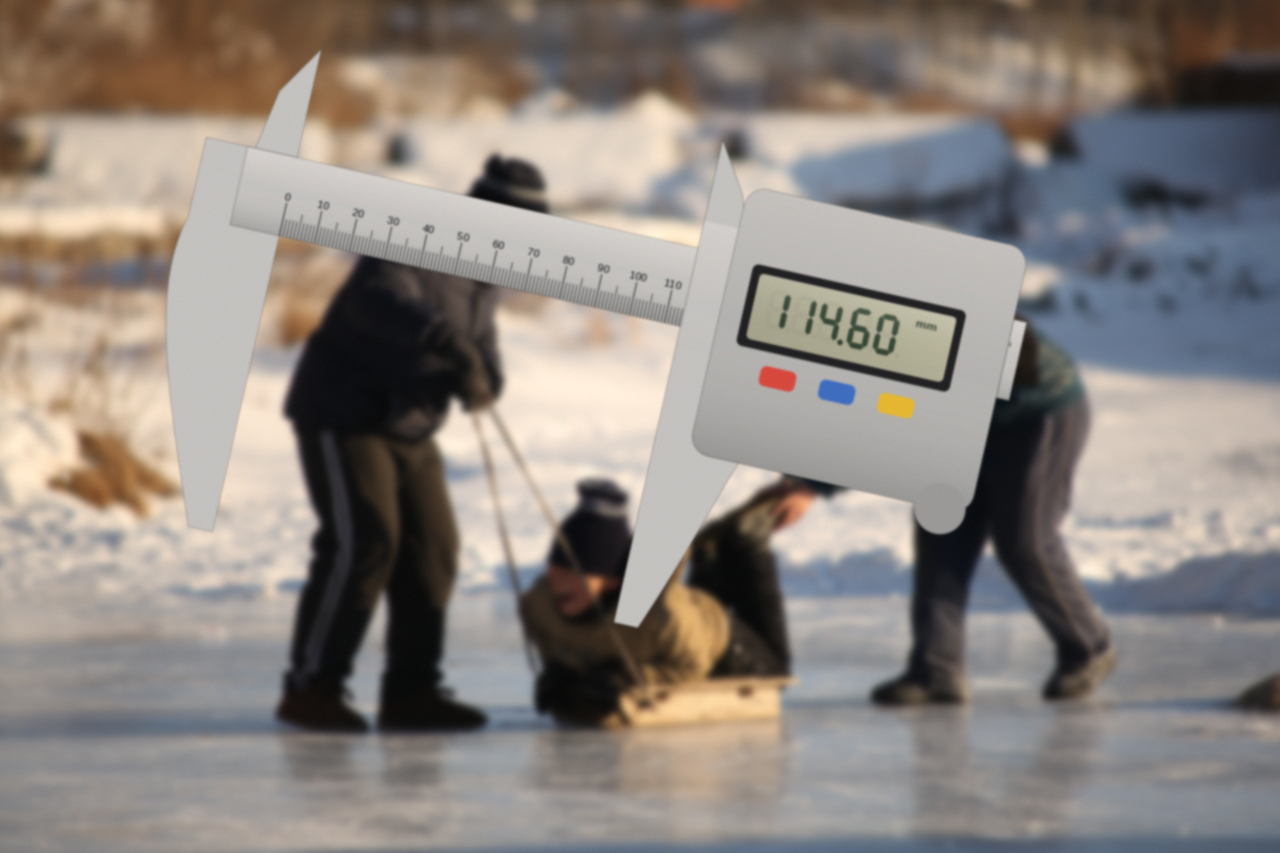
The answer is 114.60 mm
